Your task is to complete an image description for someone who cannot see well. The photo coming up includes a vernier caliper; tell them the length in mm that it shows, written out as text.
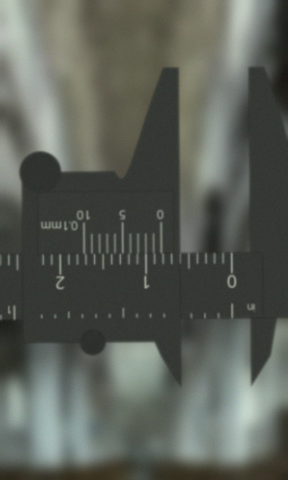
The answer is 8.2 mm
